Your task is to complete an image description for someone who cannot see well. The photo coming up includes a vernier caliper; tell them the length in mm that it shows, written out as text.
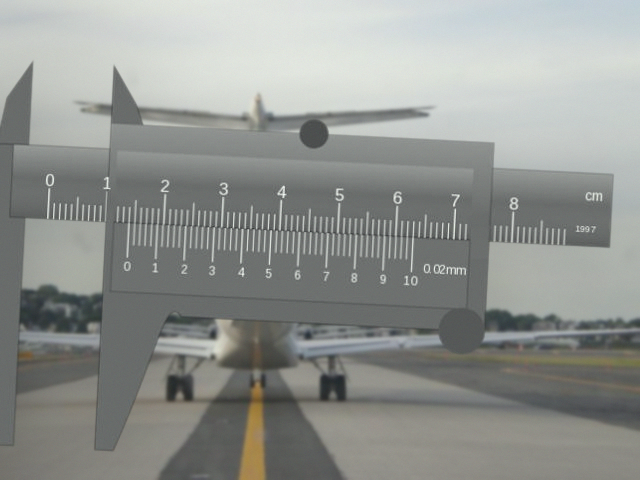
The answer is 14.0 mm
